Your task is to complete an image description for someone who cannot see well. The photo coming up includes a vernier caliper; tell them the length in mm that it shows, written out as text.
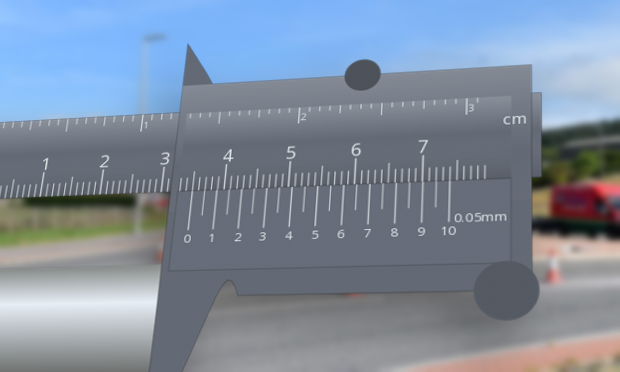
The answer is 35.0 mm
